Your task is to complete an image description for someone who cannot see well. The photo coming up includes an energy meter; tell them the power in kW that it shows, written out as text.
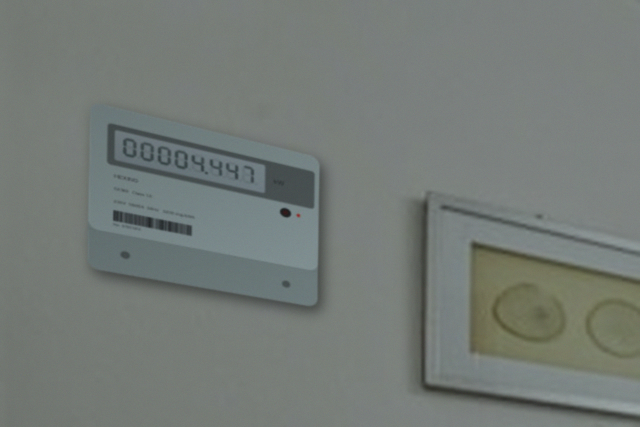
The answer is 4.447 kW
